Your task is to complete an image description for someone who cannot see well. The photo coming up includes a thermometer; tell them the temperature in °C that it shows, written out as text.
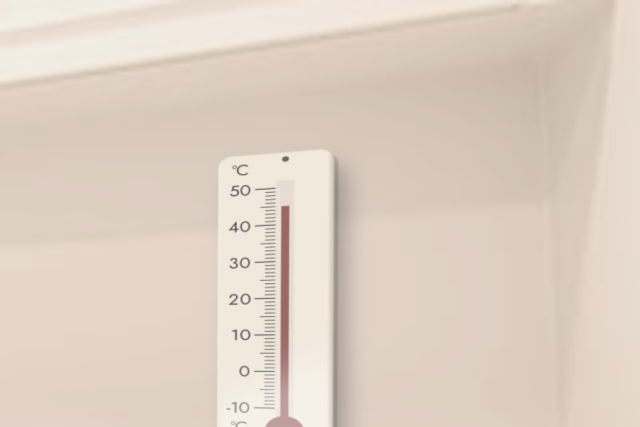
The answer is 45 °C
